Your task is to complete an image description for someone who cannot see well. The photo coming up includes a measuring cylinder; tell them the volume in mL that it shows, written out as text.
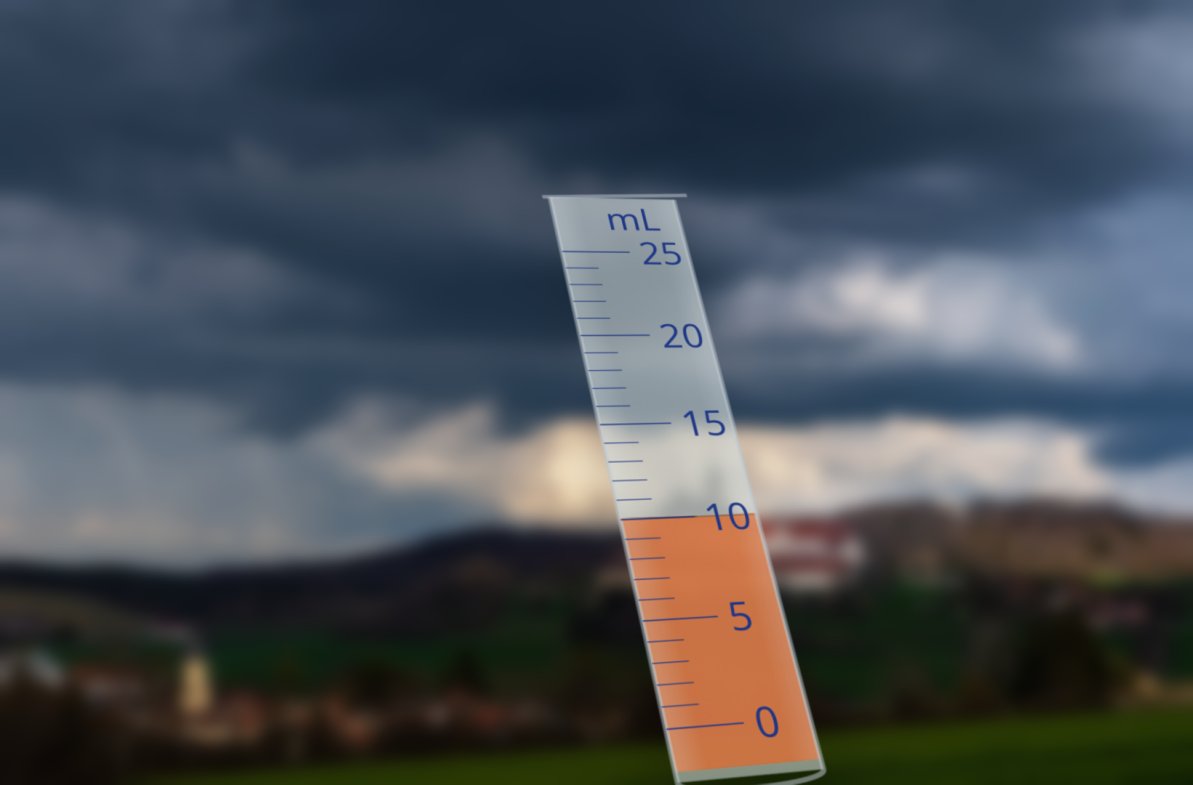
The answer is 10 mL
